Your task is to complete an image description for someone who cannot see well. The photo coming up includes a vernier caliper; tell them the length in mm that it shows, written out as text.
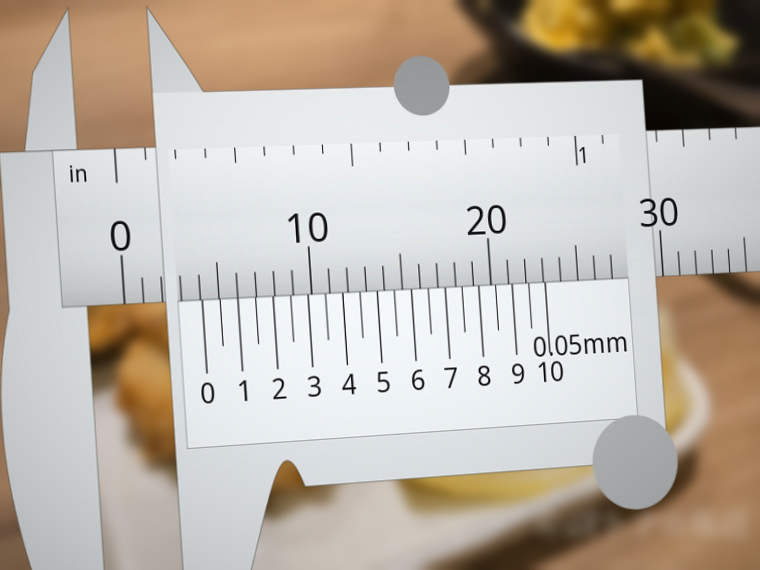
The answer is 4.1 mm
